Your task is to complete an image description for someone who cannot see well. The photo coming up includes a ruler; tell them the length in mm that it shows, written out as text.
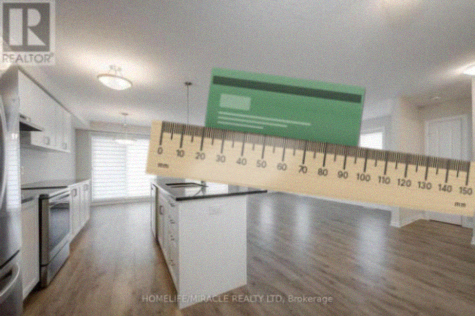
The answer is 75 mm
